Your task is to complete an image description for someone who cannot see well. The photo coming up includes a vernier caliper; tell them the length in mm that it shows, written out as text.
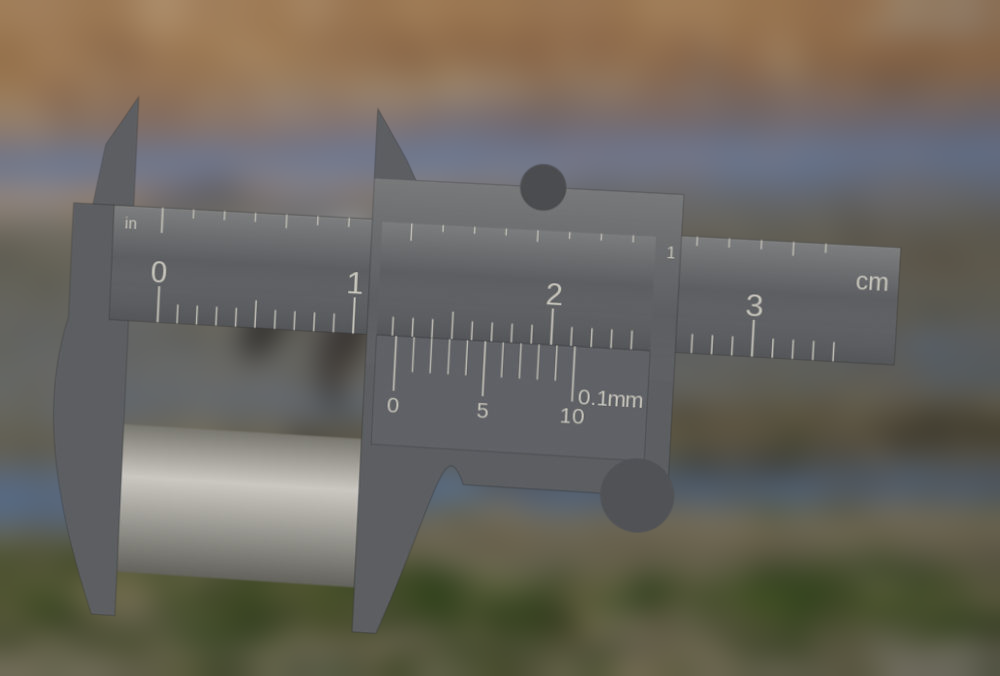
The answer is 12.2 mm
